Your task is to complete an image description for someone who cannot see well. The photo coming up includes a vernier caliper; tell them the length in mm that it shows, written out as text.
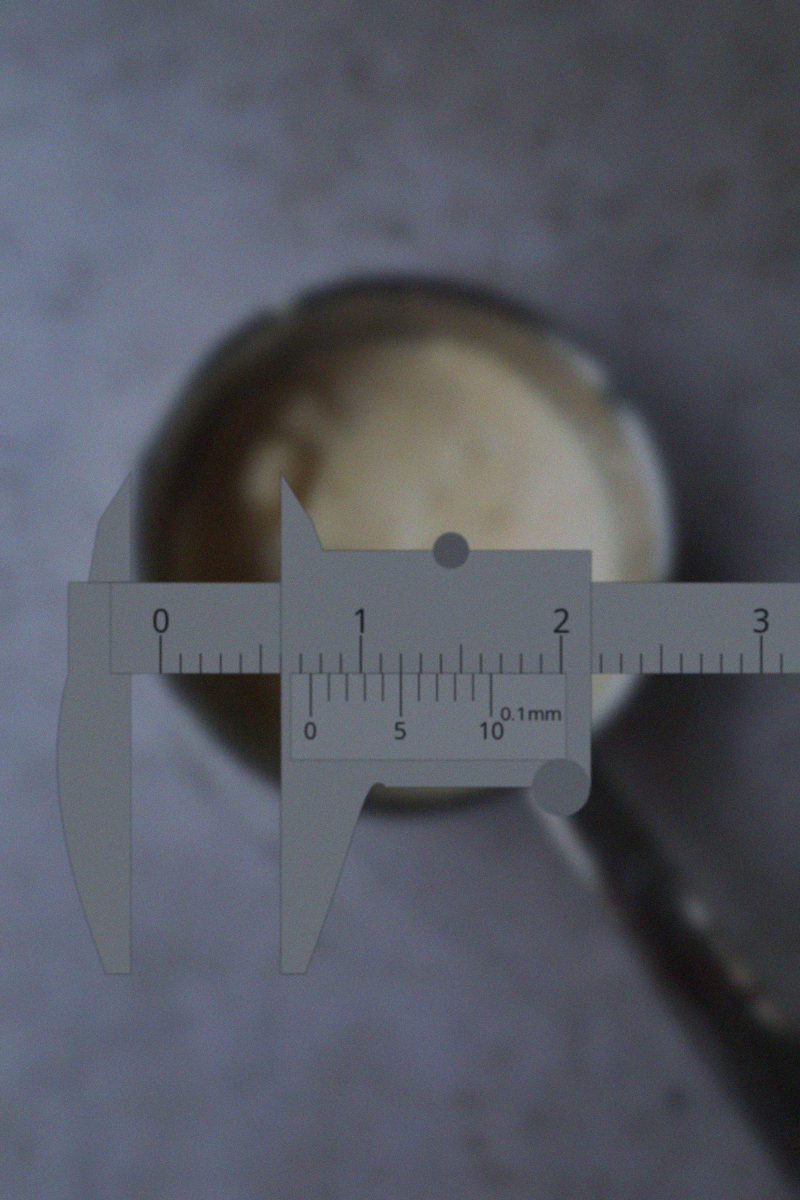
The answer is 7.5 mm
